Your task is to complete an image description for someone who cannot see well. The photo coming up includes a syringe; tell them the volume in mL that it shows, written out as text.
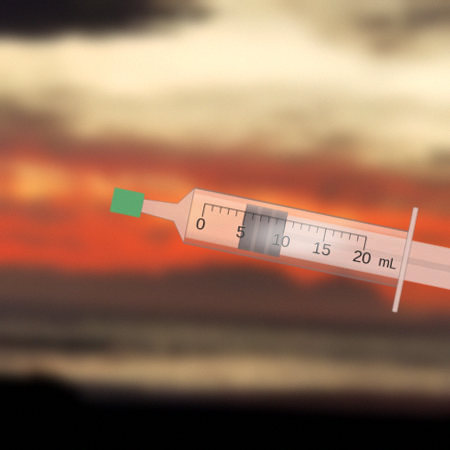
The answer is 5 mL
